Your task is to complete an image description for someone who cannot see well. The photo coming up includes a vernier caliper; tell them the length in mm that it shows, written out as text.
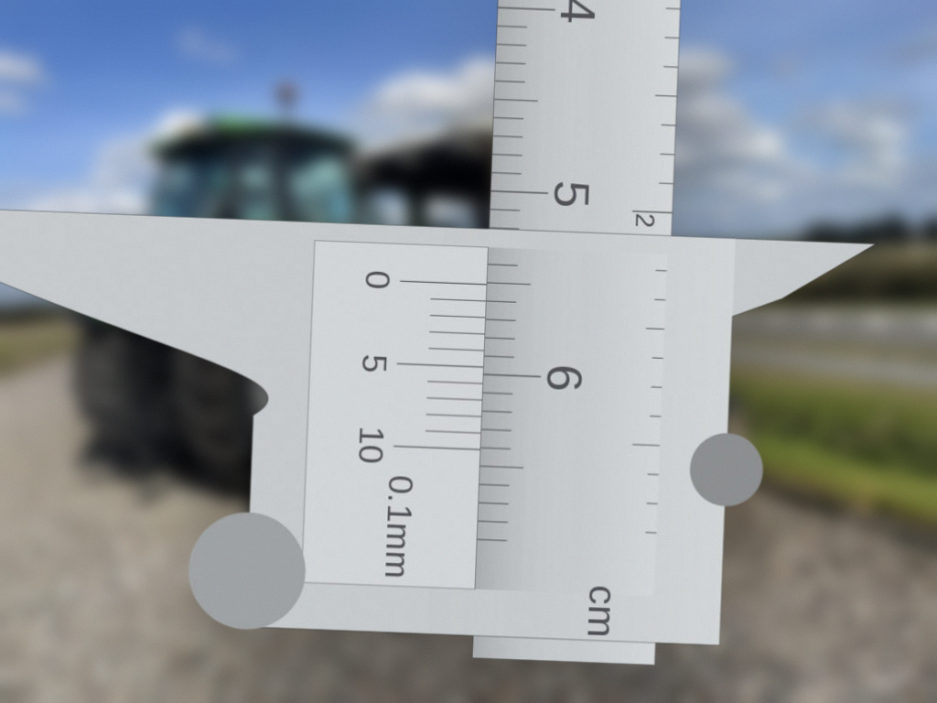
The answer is 55.1 mm
